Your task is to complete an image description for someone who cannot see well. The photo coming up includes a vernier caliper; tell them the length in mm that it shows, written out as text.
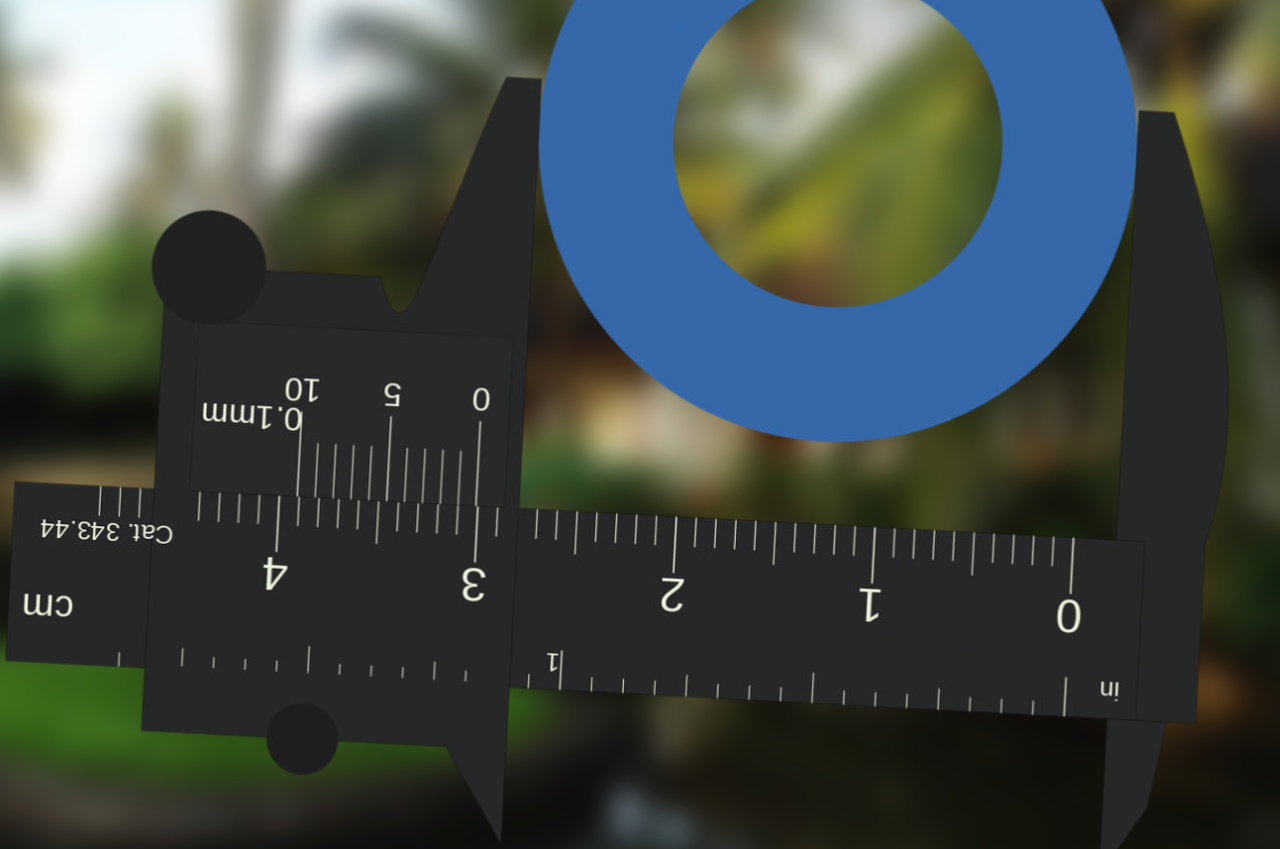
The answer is 30.1 mm
